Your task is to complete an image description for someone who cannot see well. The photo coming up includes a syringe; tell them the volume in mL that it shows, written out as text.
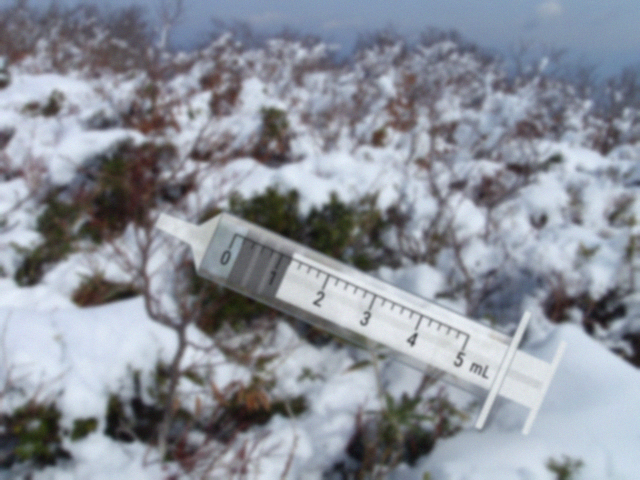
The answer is 0.2 mL
